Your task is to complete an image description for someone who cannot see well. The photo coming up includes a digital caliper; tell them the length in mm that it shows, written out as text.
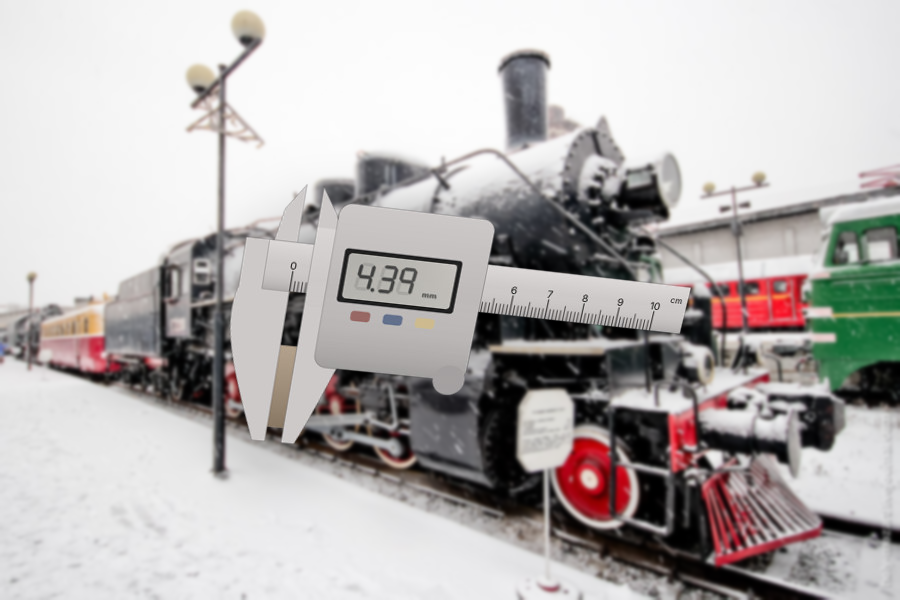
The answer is 4.39 mm
